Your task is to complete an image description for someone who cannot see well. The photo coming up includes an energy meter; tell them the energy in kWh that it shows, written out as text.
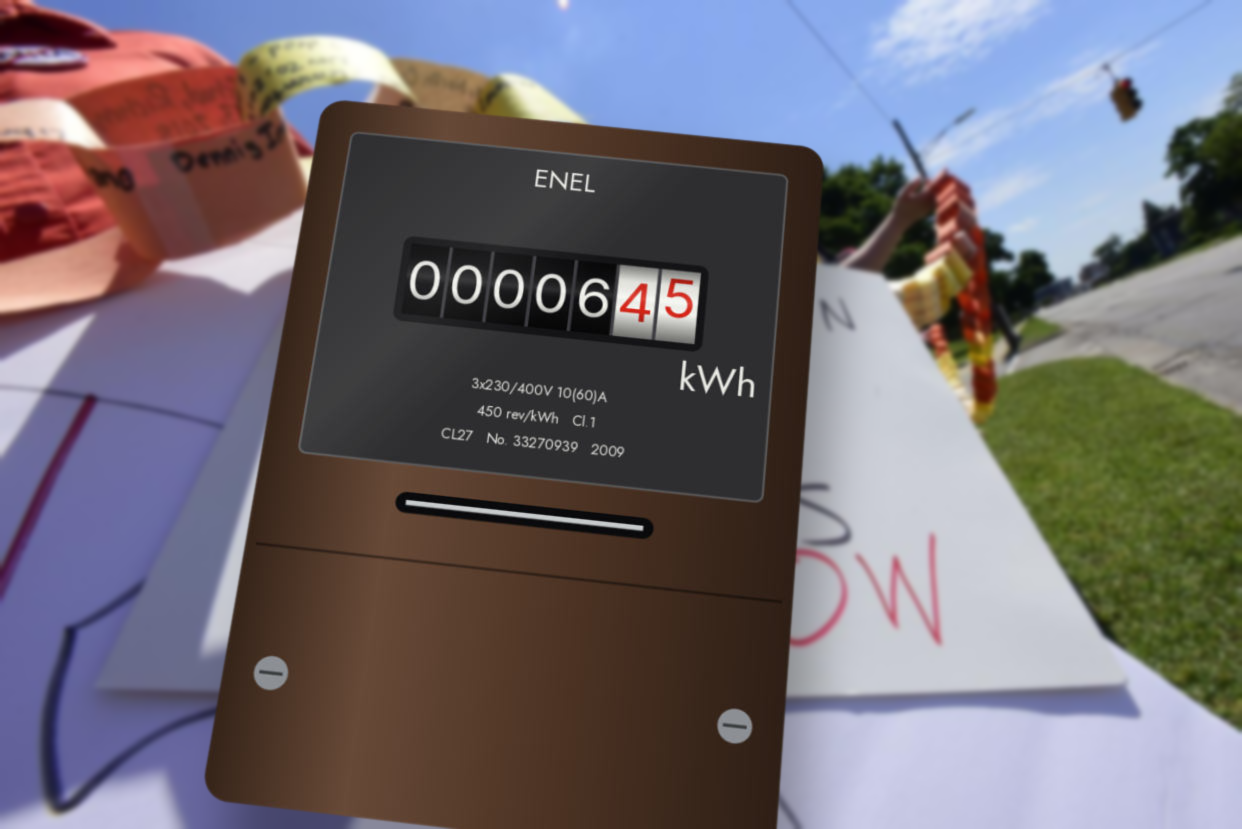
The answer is 6.45 kWh
